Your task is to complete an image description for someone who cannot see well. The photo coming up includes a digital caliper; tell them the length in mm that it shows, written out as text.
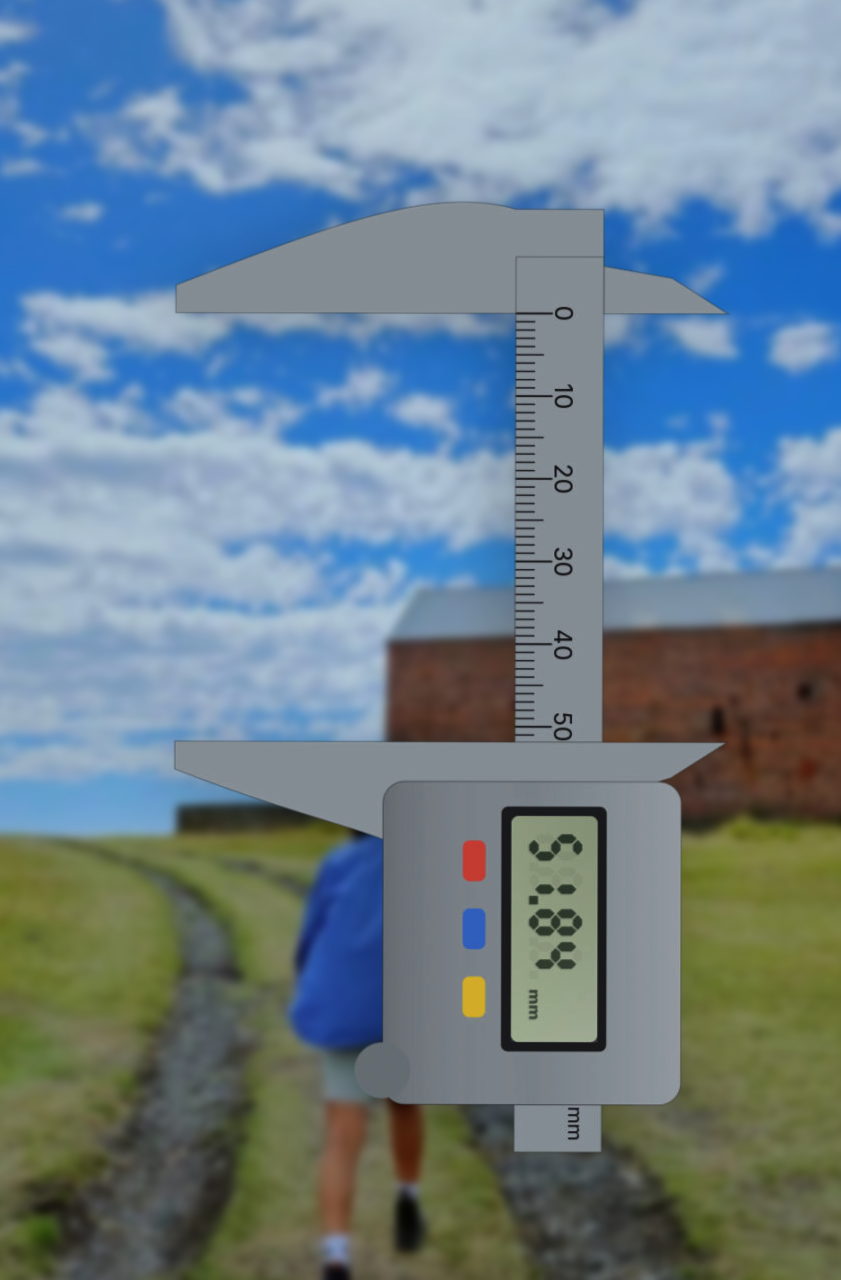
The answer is 51.84 mm
